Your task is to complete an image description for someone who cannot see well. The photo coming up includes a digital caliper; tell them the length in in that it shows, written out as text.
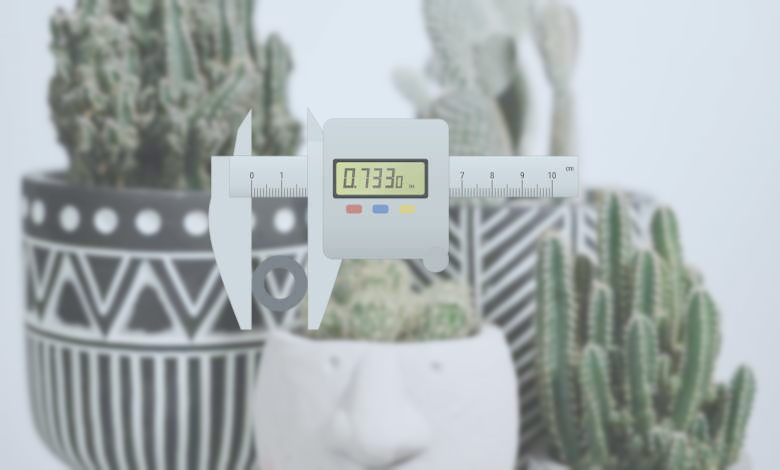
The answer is 0.7330 in
